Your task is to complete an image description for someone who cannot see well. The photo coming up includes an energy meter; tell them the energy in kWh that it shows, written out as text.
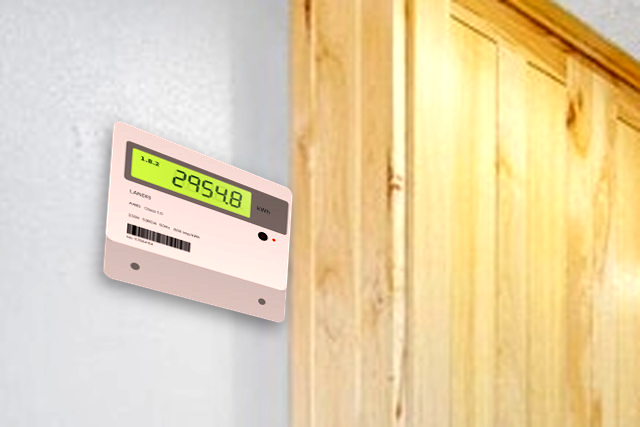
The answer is 2954.8 kWh
